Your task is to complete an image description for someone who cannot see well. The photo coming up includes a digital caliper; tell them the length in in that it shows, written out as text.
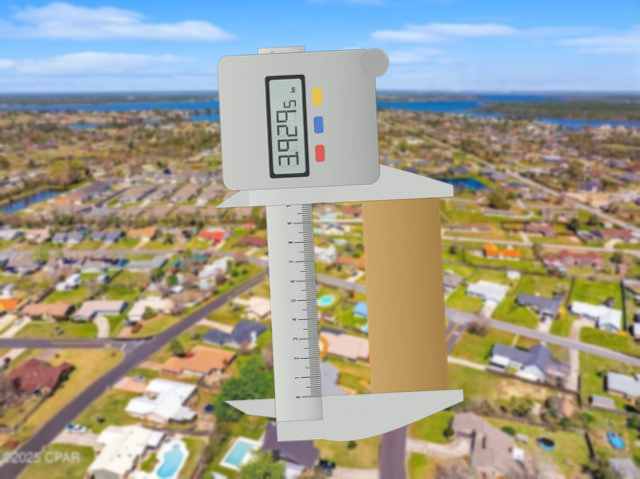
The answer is 3.9295 in
